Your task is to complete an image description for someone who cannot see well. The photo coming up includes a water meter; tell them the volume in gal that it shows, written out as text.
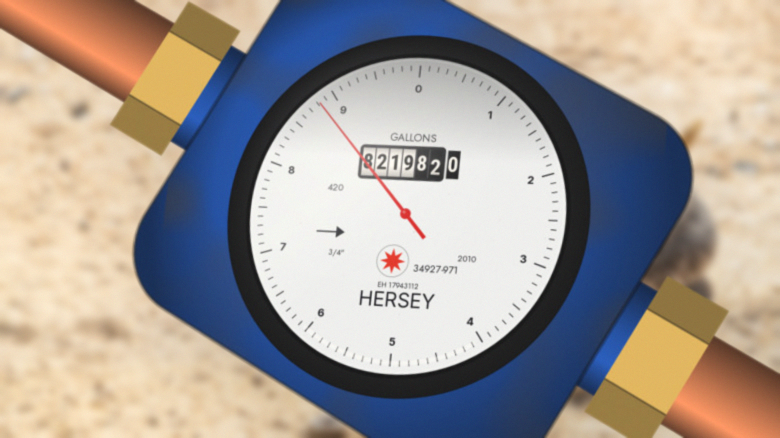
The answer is 8219818.8 gal
